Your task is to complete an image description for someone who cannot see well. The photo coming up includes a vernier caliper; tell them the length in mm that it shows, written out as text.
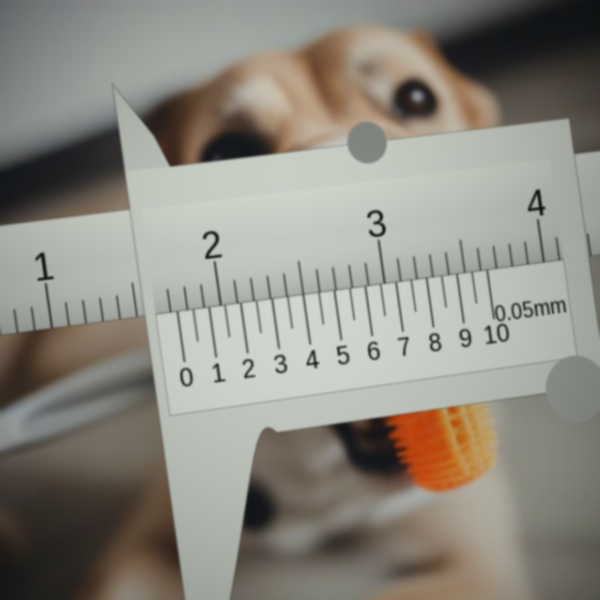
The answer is 17.4 mm
